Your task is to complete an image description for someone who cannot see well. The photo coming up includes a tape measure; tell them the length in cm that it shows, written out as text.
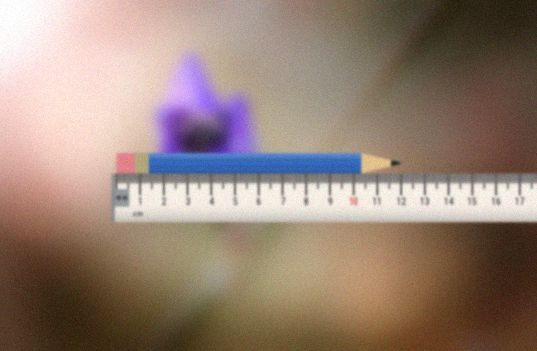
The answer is 12 cm
